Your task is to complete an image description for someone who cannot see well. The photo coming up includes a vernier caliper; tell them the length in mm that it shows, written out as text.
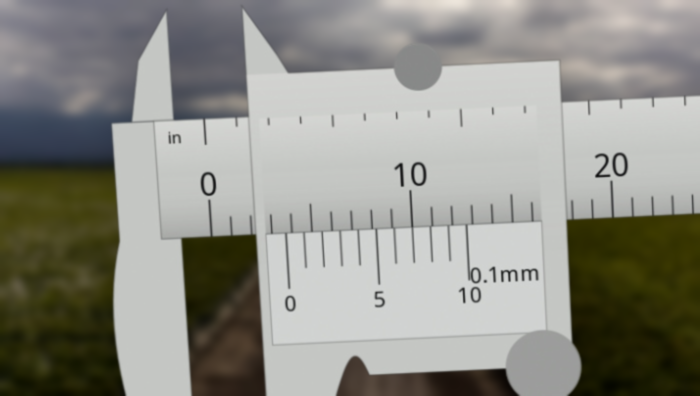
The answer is 3.7 mm
